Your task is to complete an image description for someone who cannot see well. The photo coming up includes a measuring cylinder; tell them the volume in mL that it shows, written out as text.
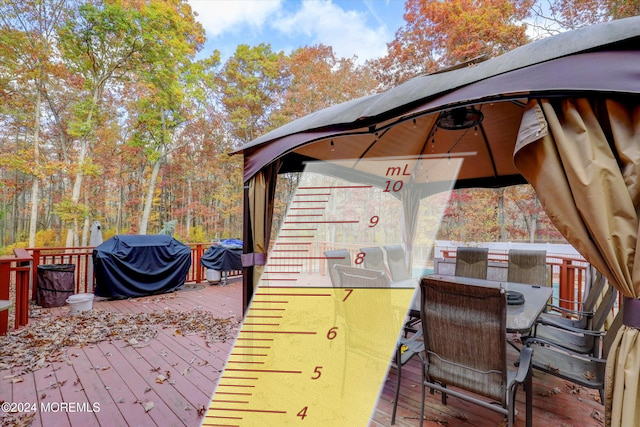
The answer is 7.2 mL
